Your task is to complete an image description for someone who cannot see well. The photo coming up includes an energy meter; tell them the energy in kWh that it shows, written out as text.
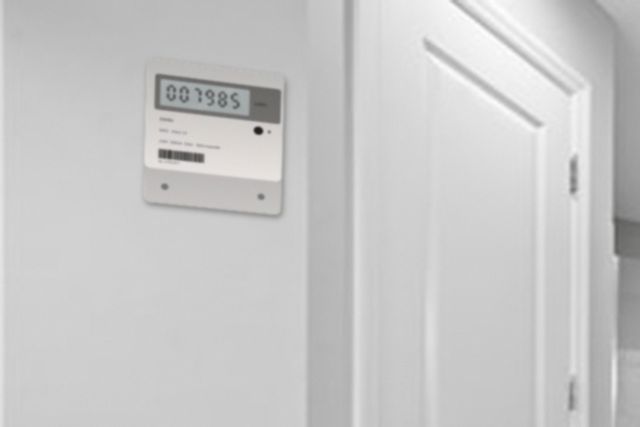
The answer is 7985 kWh
